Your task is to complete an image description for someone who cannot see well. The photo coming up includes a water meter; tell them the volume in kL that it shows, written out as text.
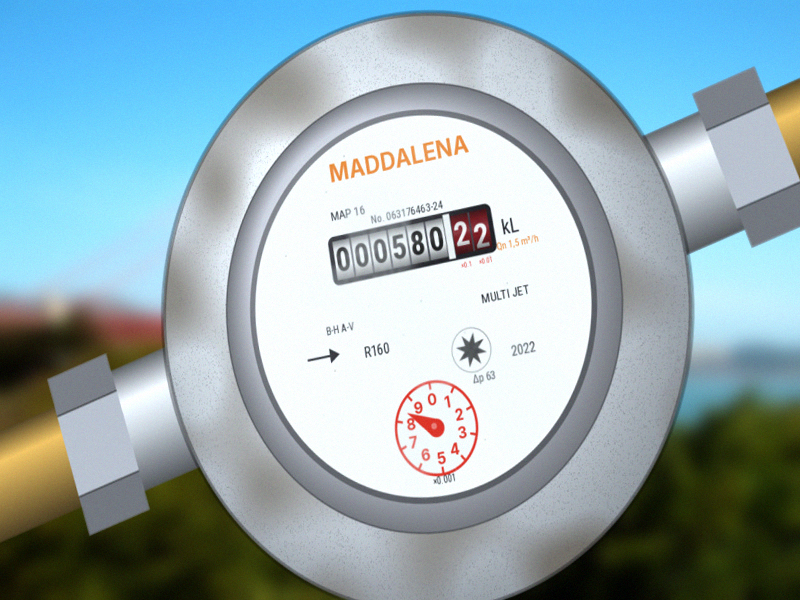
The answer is 580.218 kL
